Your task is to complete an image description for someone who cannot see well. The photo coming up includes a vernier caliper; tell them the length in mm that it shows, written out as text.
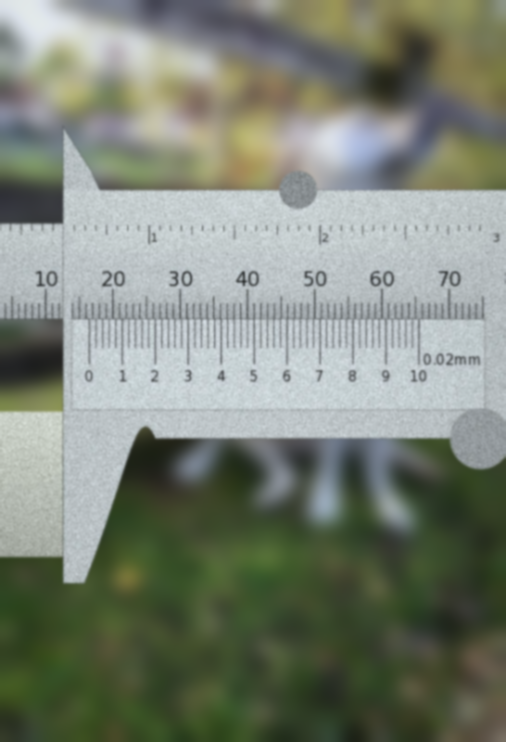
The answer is 16.5 mm
